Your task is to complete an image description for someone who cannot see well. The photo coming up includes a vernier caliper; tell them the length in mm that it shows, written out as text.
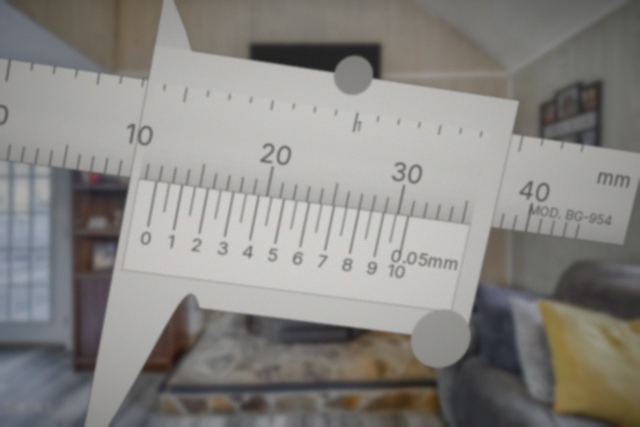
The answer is 11.8 mm
